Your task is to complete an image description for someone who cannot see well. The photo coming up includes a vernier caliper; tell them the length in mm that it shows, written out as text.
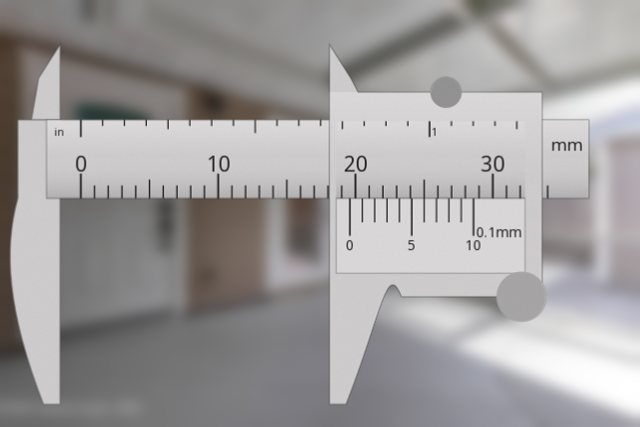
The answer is 19.6 mm
